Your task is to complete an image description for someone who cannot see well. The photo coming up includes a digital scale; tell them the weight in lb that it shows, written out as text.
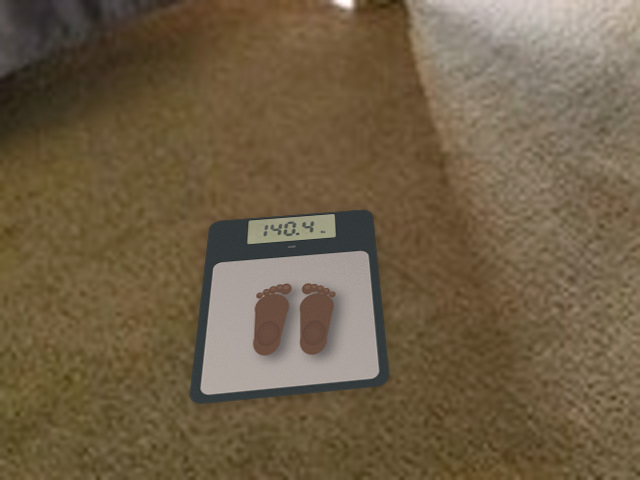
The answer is 140.4 lb
